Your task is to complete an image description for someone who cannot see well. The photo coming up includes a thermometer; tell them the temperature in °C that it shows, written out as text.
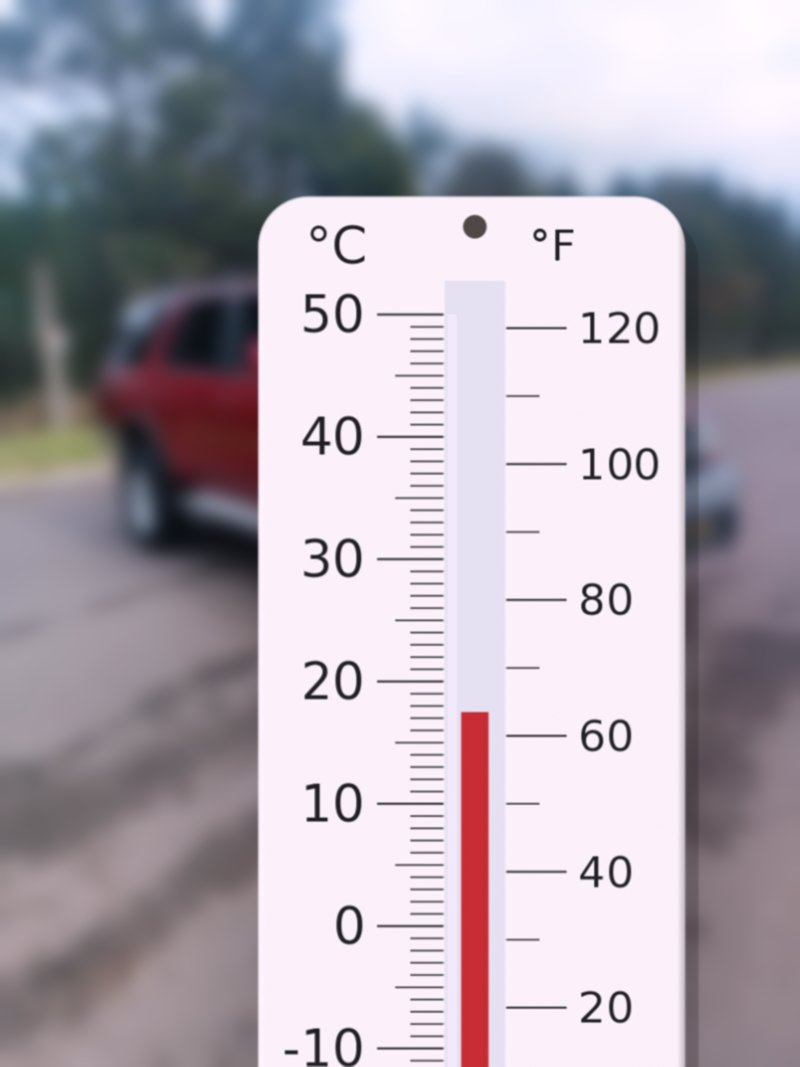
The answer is 17.5 °C
